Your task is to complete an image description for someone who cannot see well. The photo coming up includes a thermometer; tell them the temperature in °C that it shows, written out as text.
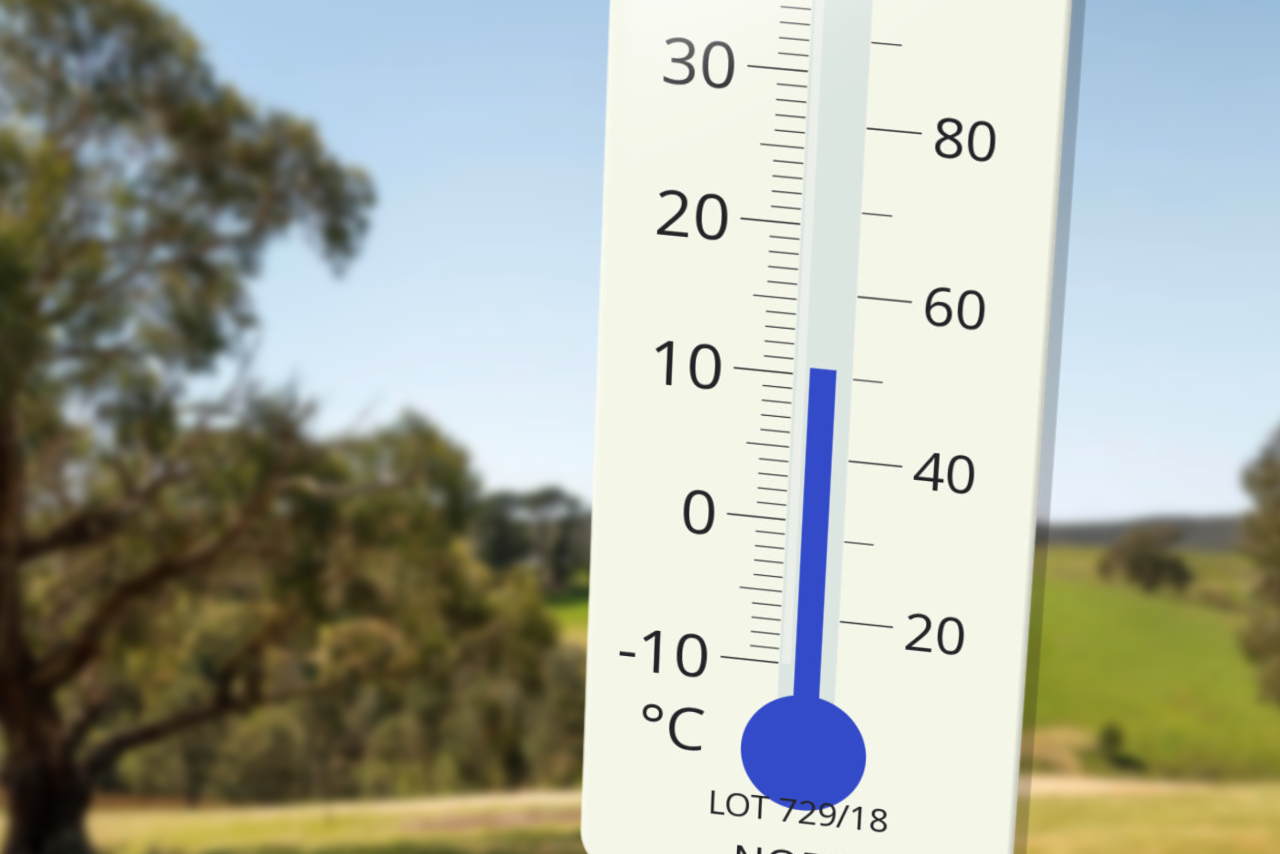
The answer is 10.5 °C
